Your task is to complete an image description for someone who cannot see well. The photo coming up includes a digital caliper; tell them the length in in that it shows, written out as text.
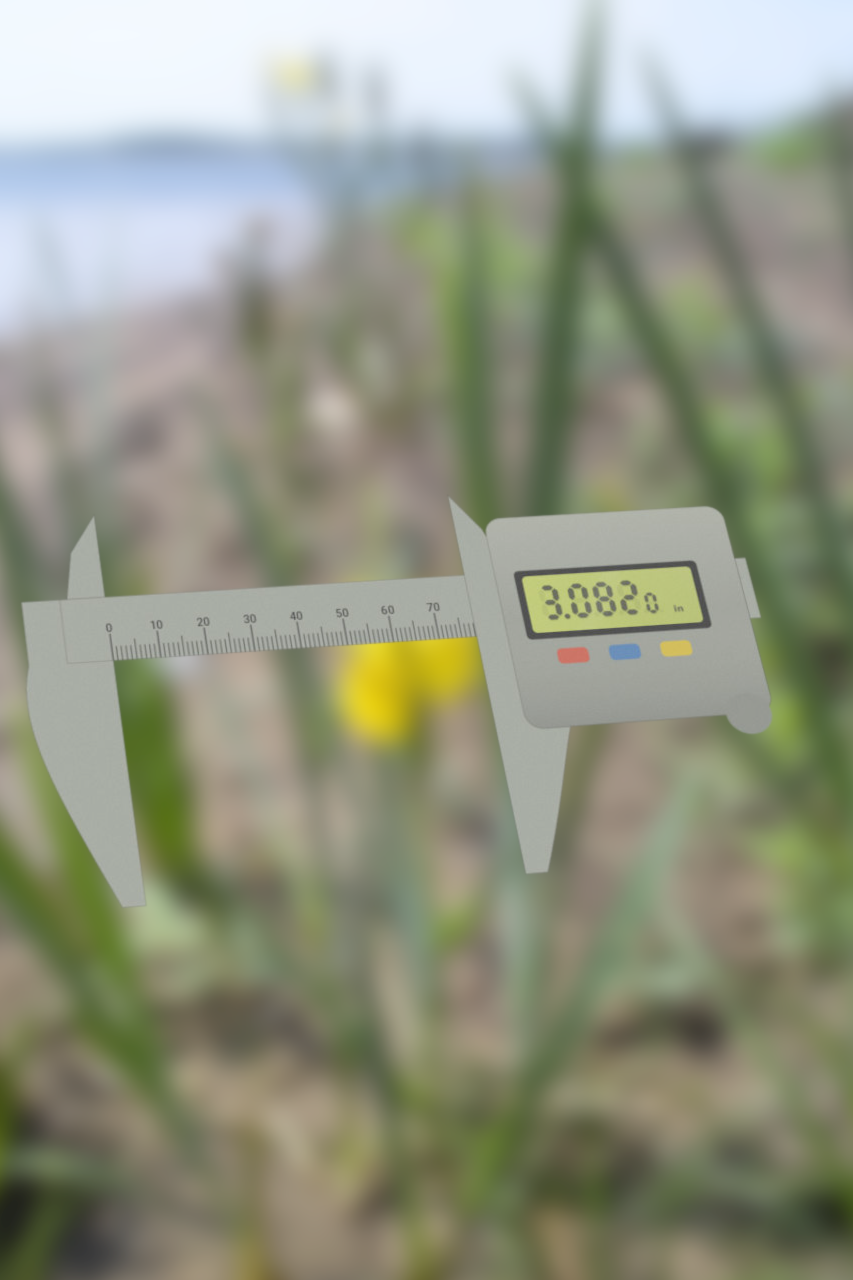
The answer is 3.0820 in
